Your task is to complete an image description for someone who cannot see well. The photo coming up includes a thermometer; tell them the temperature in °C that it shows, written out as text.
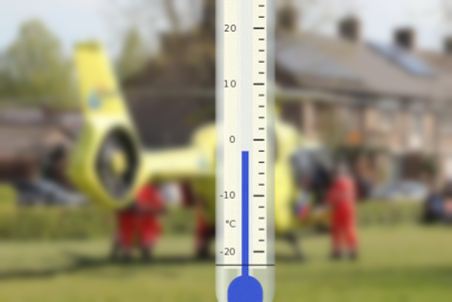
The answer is -2 °C
